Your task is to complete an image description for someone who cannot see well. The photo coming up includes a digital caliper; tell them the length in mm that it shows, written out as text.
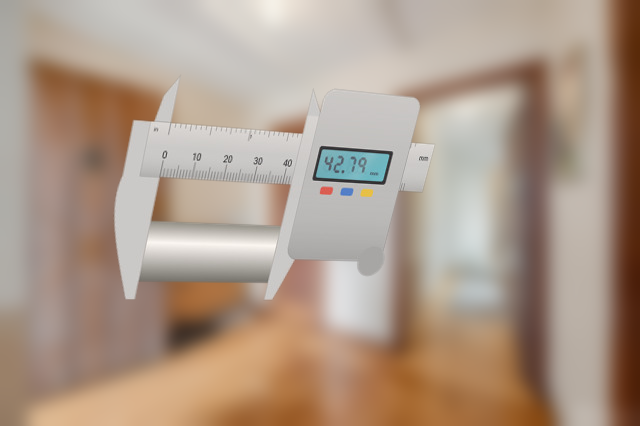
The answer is 42.79 mm
